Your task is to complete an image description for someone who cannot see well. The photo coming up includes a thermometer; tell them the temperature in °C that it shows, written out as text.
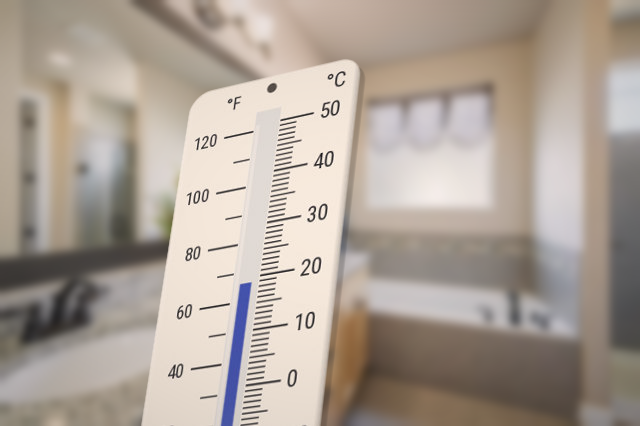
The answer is 19 °C
